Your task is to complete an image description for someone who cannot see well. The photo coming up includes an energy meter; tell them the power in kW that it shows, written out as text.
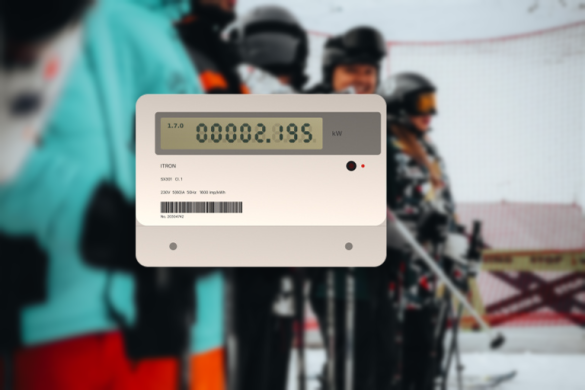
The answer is 2.195 kW
